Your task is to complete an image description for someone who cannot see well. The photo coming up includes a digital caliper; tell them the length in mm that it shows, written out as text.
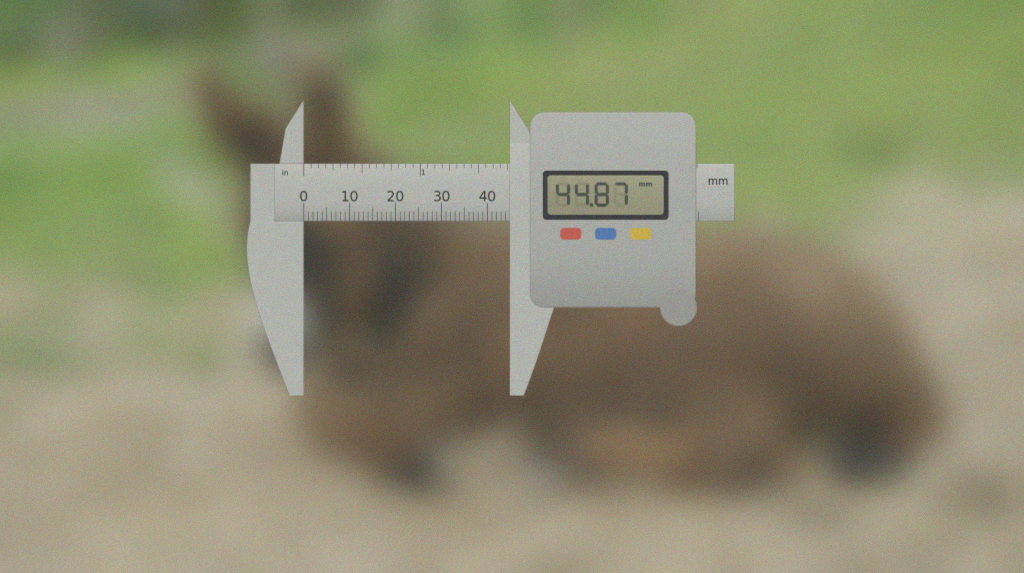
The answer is 44.87 mm
